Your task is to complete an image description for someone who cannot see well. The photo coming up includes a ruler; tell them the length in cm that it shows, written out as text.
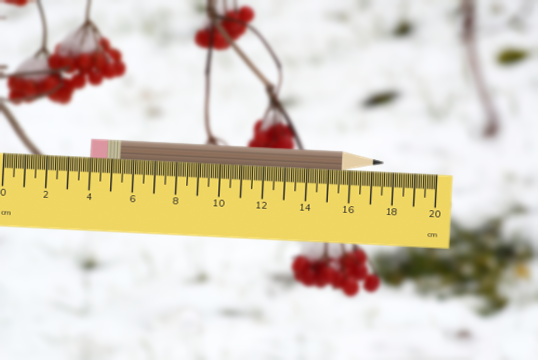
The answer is 13.5 cm
